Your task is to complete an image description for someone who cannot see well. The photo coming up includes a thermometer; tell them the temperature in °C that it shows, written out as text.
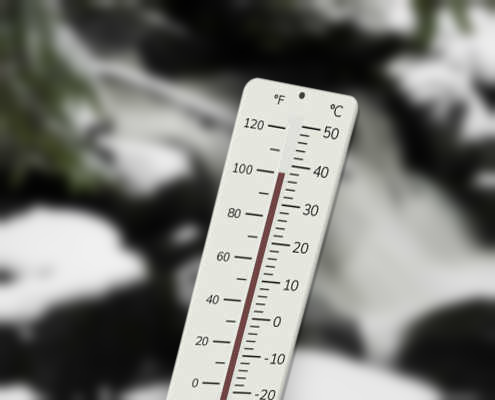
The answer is 38 °C
